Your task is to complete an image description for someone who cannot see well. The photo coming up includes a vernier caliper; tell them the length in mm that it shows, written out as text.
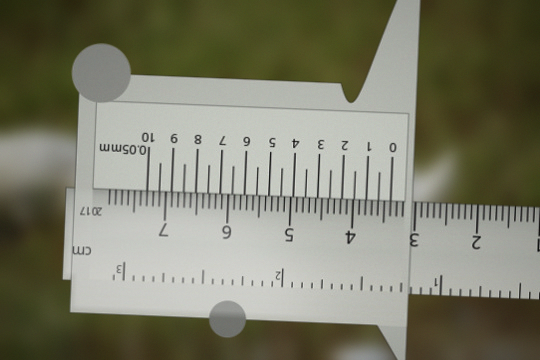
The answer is 34.0 mm
